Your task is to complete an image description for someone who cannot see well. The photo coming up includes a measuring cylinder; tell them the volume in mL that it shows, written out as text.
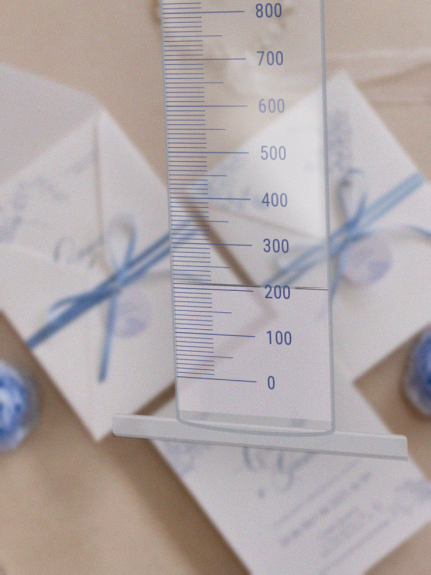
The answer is 210 mL
